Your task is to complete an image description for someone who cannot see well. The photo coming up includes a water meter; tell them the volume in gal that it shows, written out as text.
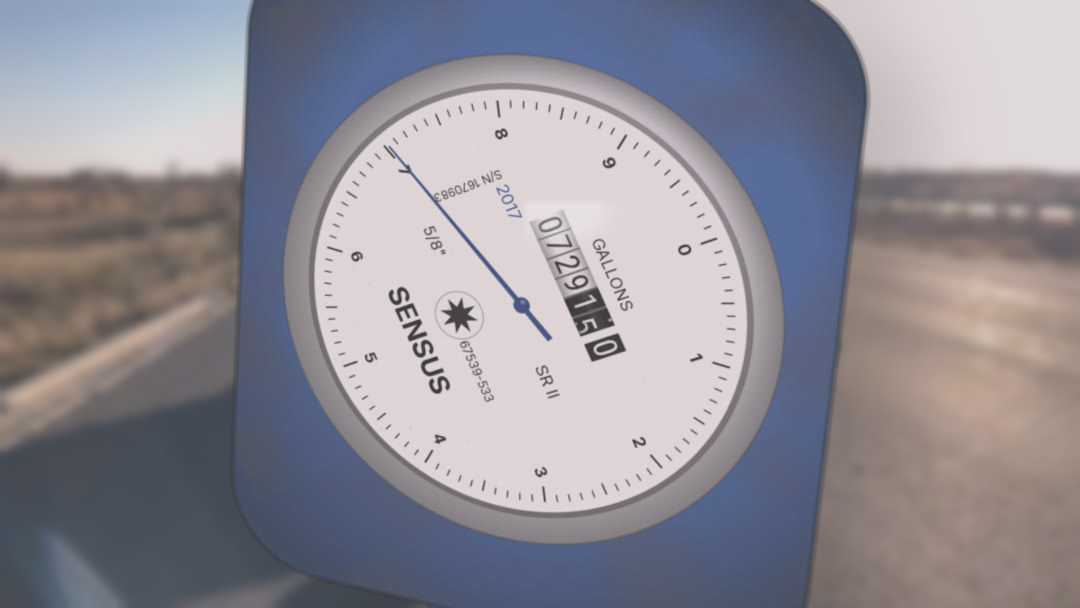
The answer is 729147.0 gal
